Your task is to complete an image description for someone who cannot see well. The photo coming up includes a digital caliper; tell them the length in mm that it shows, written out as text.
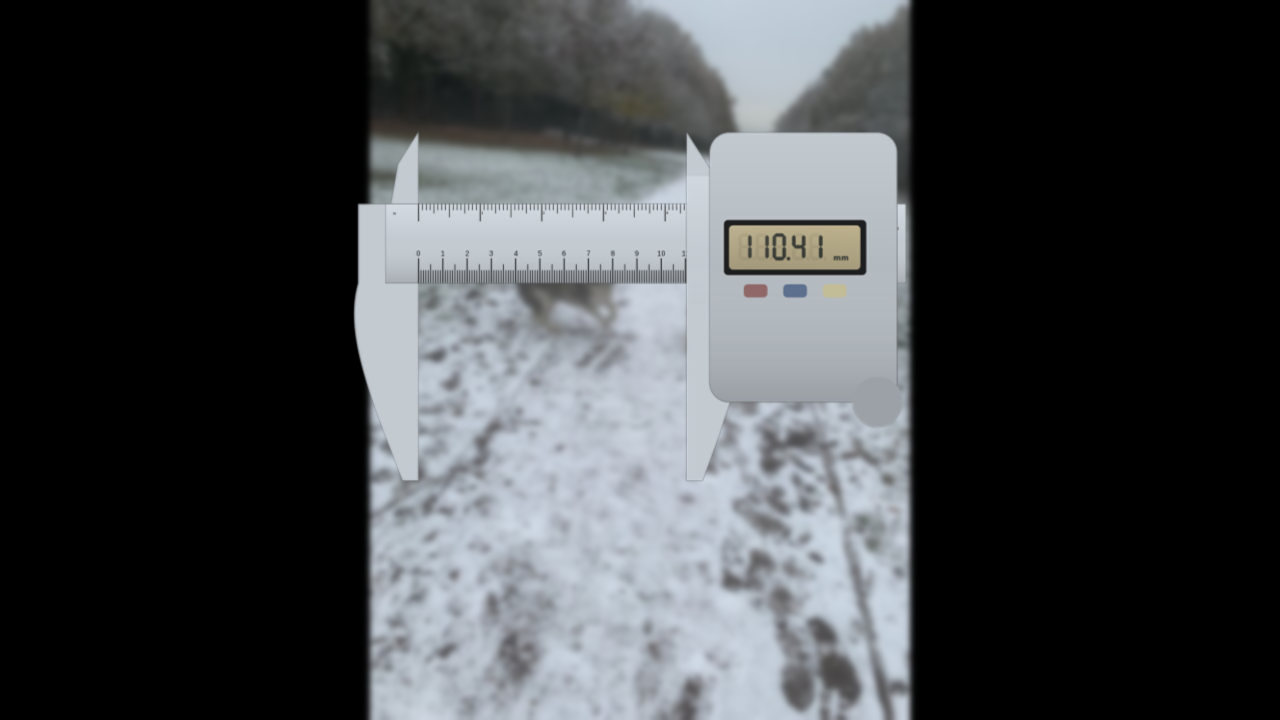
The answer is 110.41 mm
